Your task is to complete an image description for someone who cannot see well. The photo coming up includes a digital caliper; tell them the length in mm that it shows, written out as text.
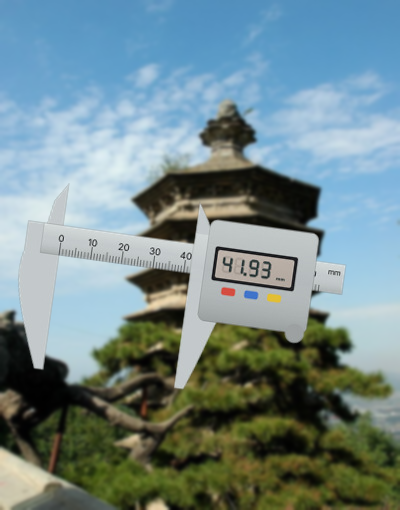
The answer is 41.93 mm
